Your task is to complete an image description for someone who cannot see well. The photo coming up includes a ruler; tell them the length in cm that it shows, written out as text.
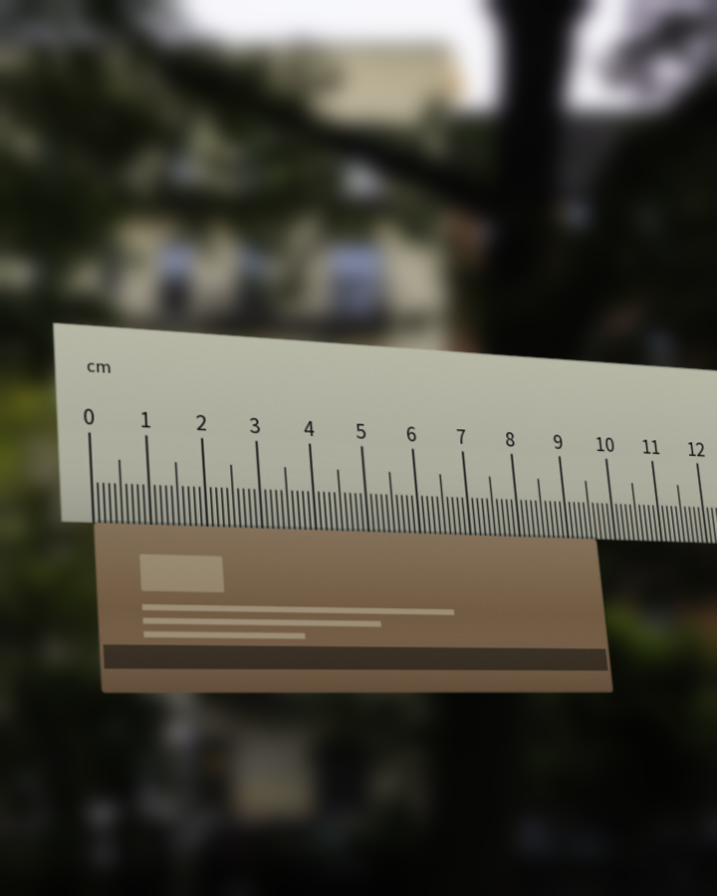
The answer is 9.6 cm
